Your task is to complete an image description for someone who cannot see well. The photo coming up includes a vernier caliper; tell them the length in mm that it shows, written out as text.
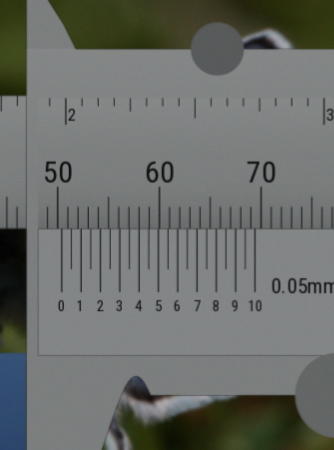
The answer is 50.4 mm
